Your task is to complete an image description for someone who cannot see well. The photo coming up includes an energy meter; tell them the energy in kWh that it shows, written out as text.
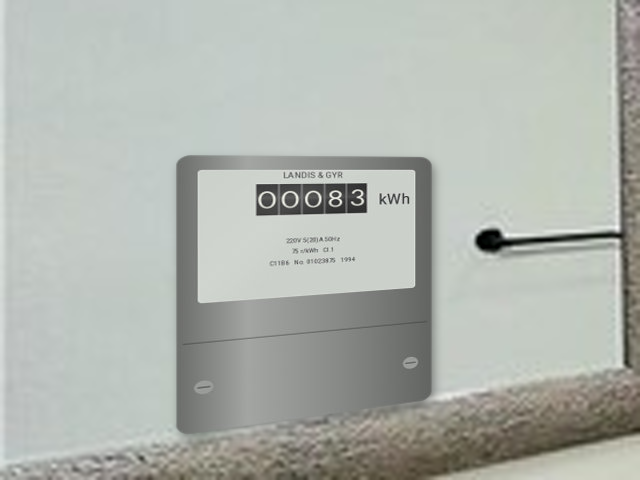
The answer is 83 kWh
